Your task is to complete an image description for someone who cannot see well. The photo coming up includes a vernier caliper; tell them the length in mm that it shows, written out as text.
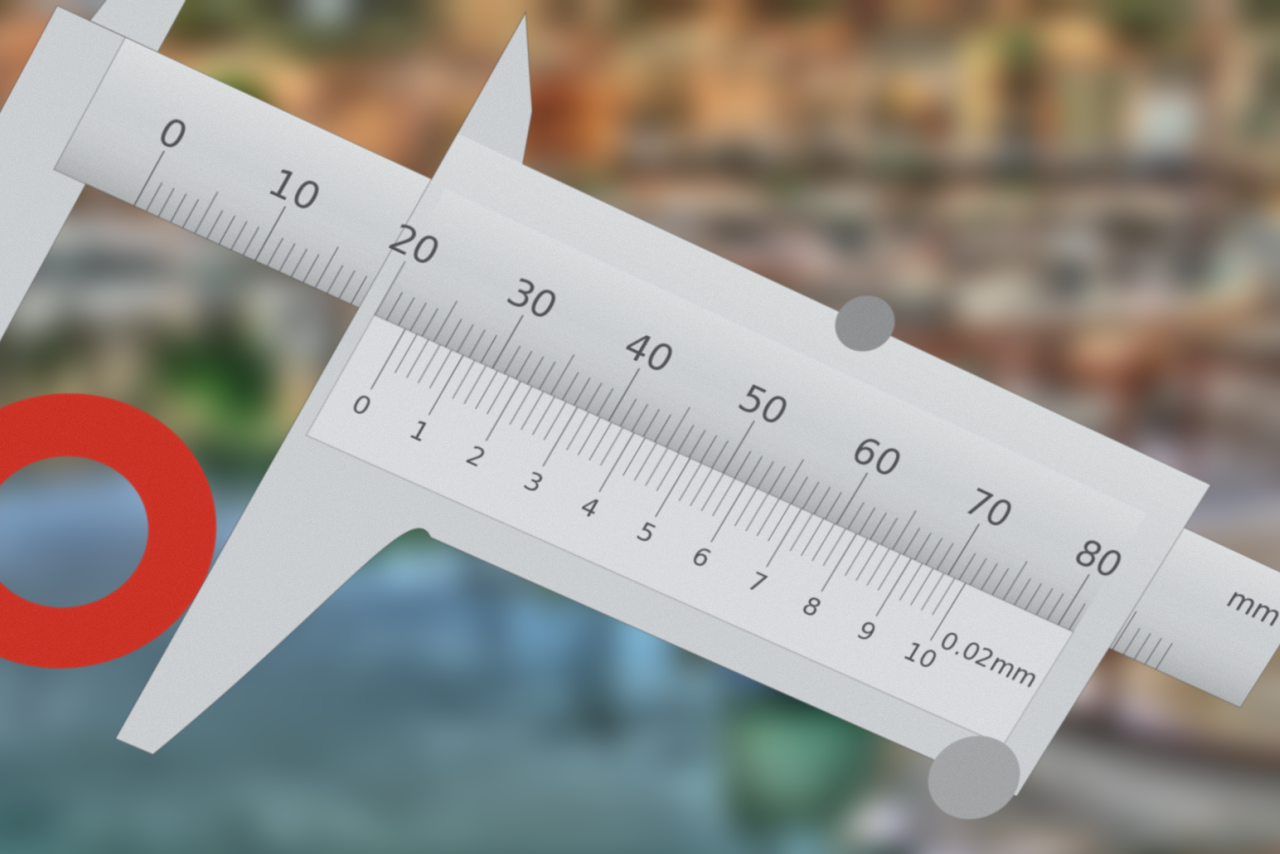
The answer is 22.6 mm
